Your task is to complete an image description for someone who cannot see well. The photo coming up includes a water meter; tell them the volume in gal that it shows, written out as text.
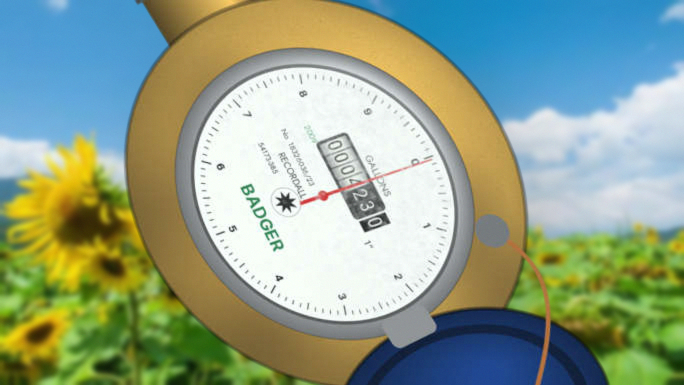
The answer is 4230.0 gal
